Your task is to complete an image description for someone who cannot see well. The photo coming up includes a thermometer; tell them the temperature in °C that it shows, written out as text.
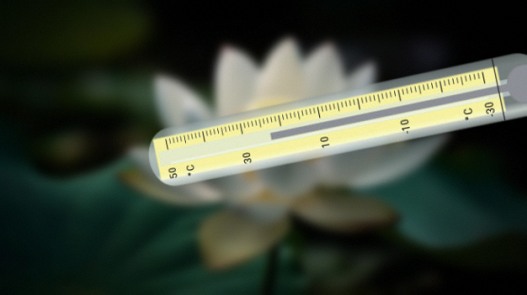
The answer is 23 °C
